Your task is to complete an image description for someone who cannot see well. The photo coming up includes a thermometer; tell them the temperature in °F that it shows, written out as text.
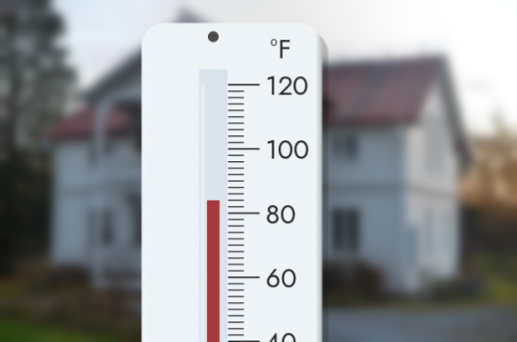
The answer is 84 °F
